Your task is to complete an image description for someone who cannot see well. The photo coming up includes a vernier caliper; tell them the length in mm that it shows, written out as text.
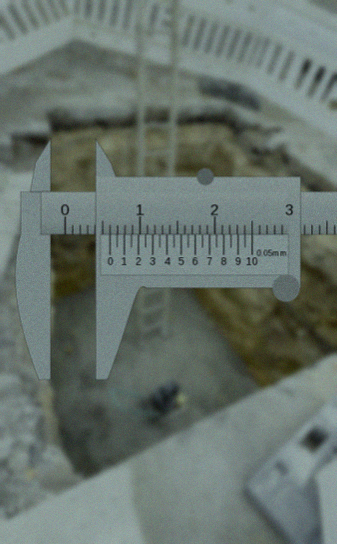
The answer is 6.0 mm
